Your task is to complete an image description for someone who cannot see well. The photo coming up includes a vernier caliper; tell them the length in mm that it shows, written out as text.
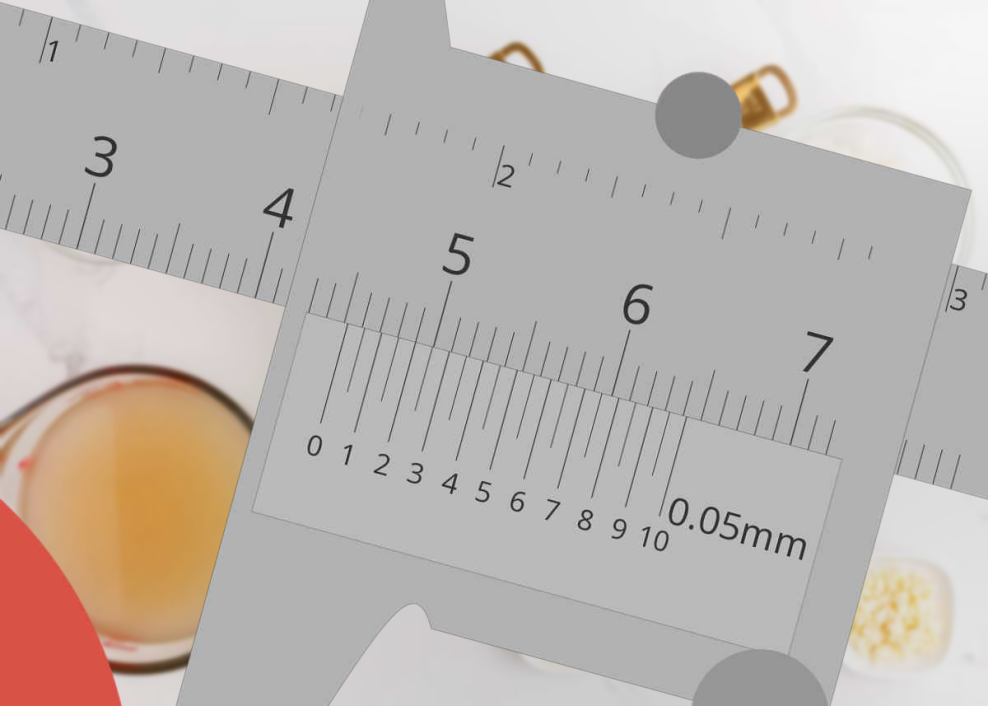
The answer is 45.2 mm
